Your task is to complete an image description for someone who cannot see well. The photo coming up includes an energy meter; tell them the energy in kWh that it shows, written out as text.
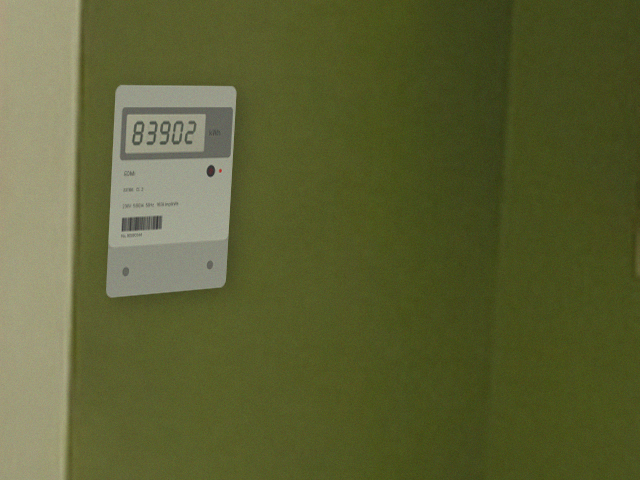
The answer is 83902 kWh
